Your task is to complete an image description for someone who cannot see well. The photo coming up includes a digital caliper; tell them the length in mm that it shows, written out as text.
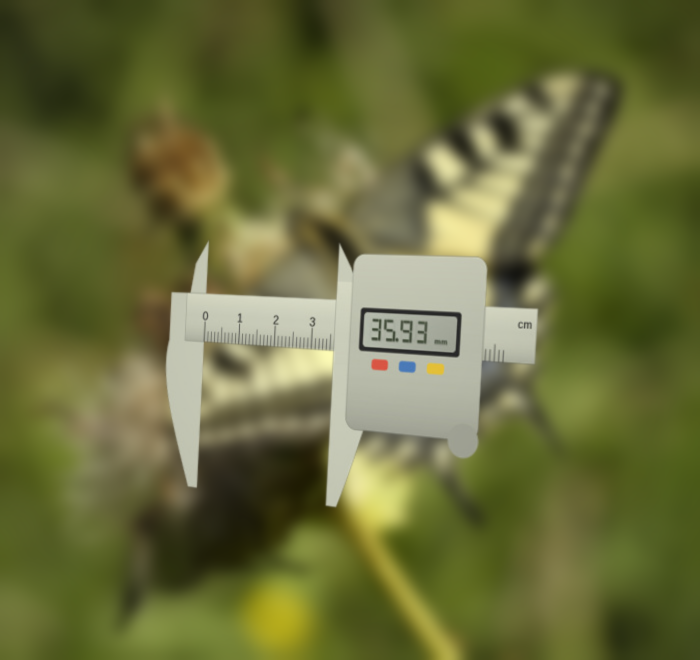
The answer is 35.93 mm
